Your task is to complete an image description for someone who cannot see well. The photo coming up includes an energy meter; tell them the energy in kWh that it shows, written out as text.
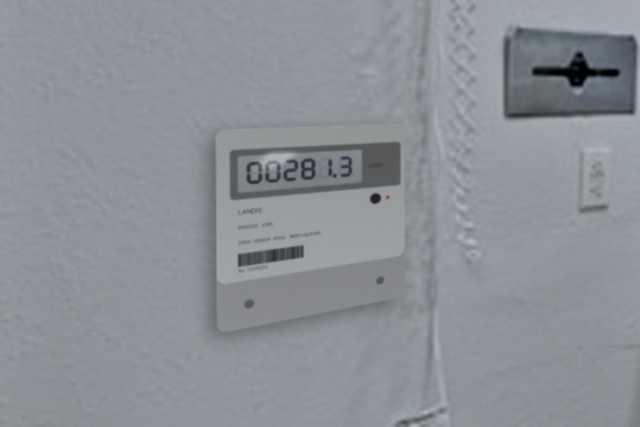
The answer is 281.3 kWh
